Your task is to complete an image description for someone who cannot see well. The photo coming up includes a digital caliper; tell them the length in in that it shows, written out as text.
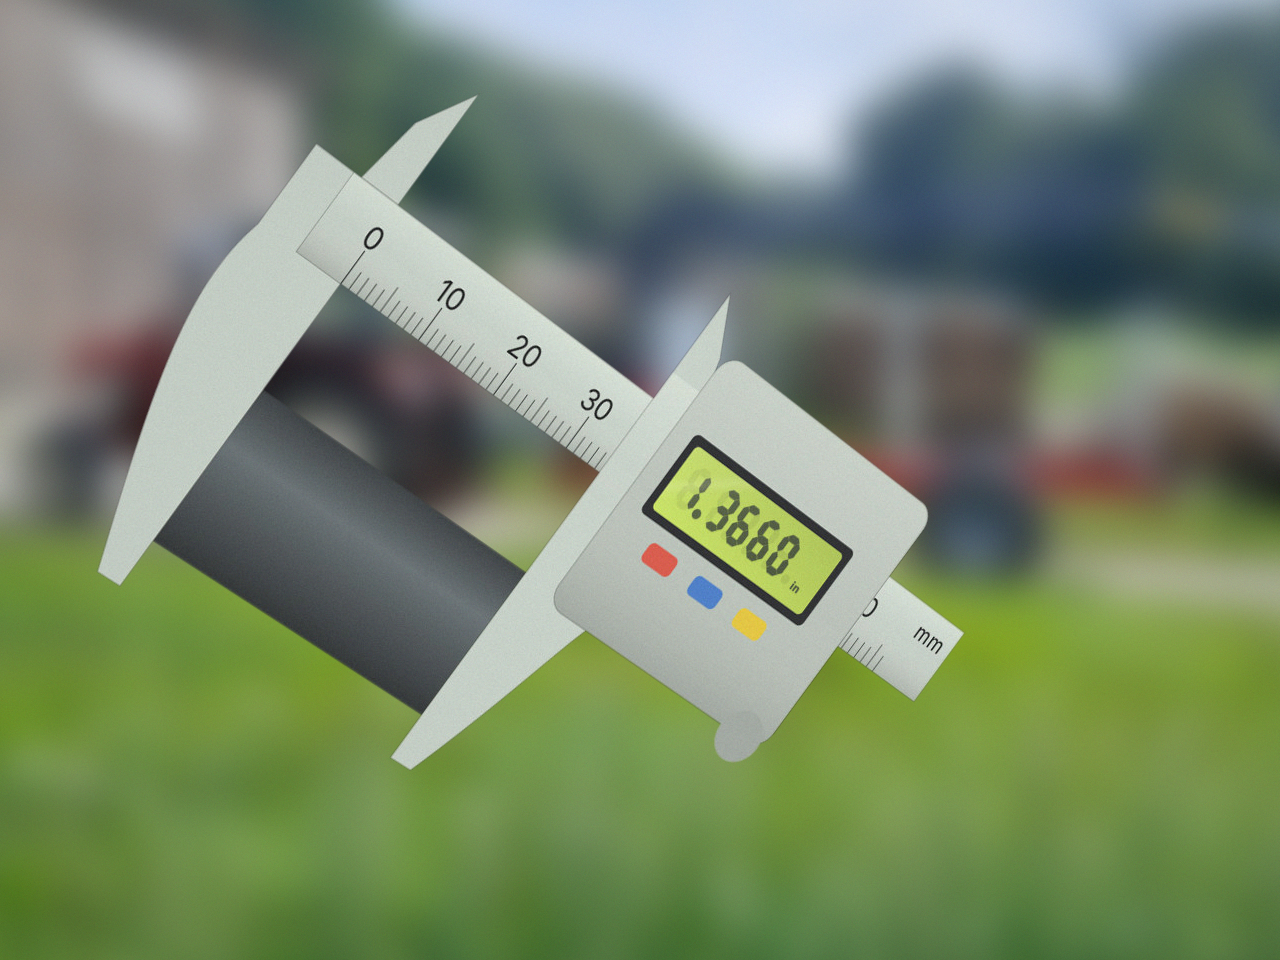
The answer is 1.3660 in
